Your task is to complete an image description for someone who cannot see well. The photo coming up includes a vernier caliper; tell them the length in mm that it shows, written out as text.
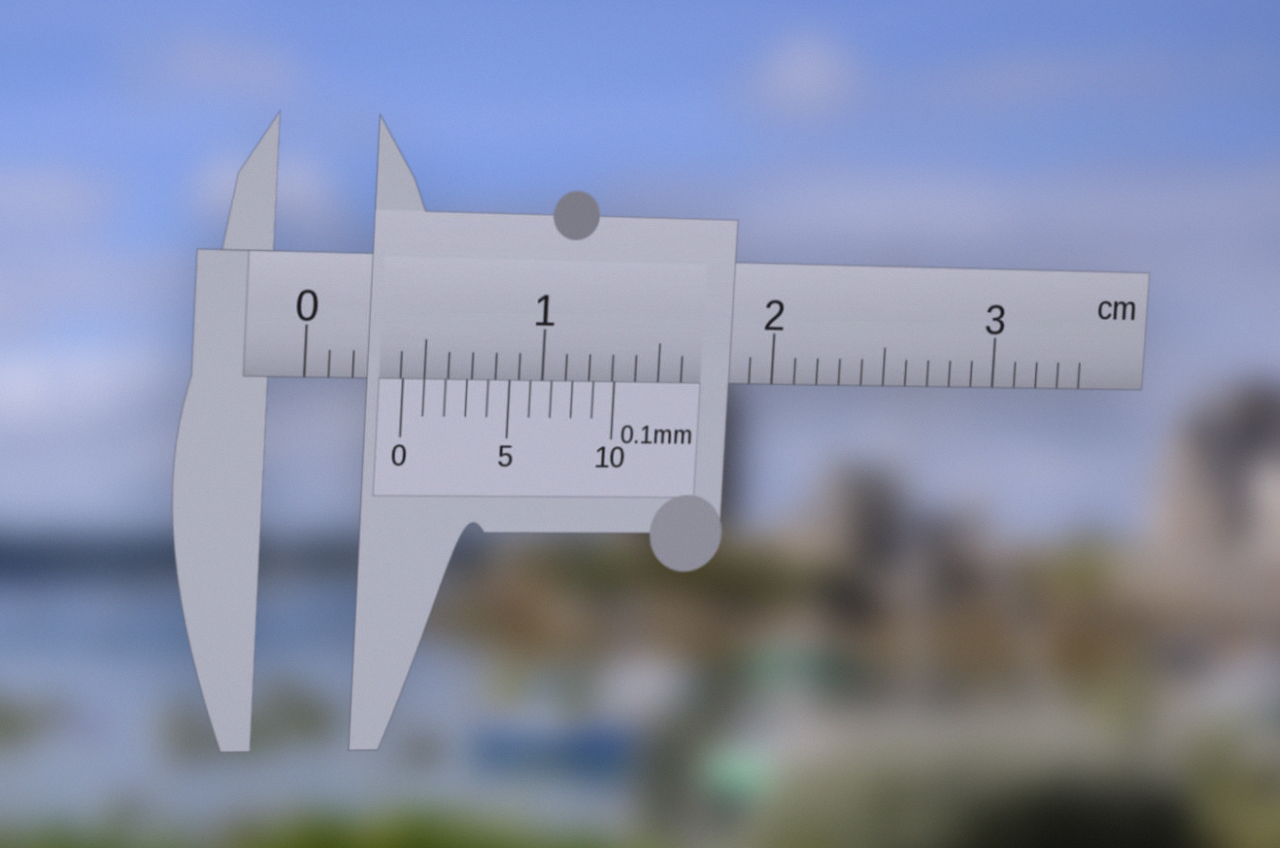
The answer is 4.1 mm
